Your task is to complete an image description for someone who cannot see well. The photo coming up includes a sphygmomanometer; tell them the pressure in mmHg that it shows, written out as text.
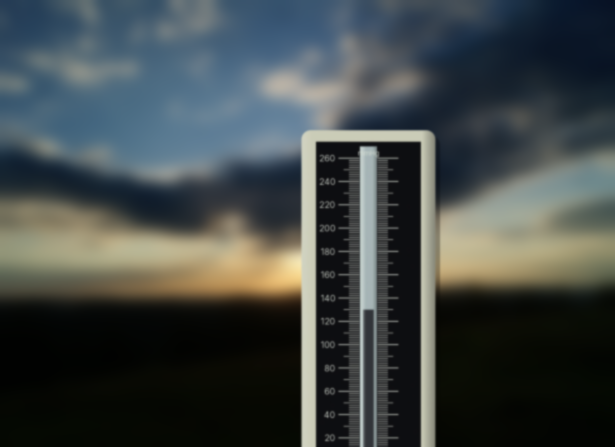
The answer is 130 mmHg
